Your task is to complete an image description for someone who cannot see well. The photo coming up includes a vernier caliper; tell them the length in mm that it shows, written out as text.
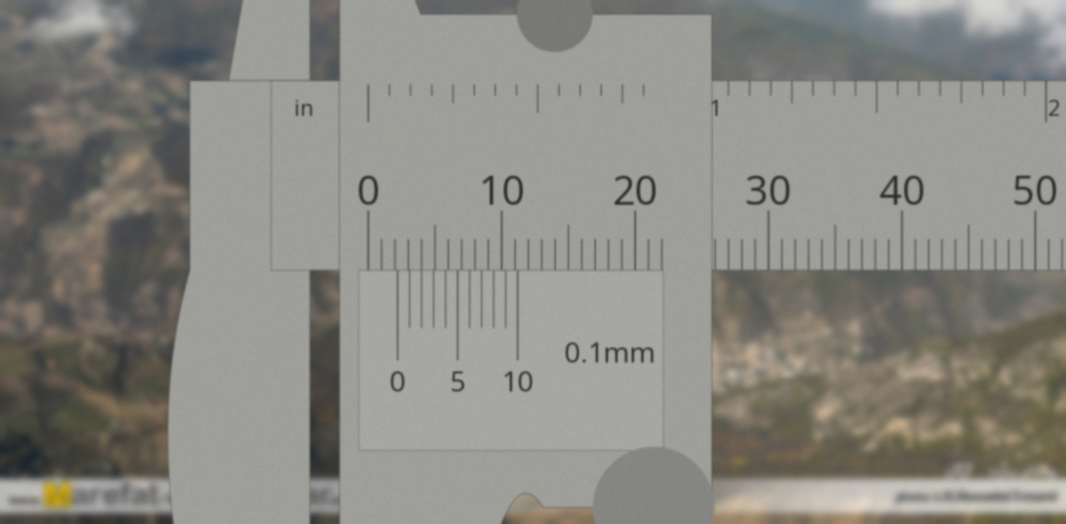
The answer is 2.2 mm
